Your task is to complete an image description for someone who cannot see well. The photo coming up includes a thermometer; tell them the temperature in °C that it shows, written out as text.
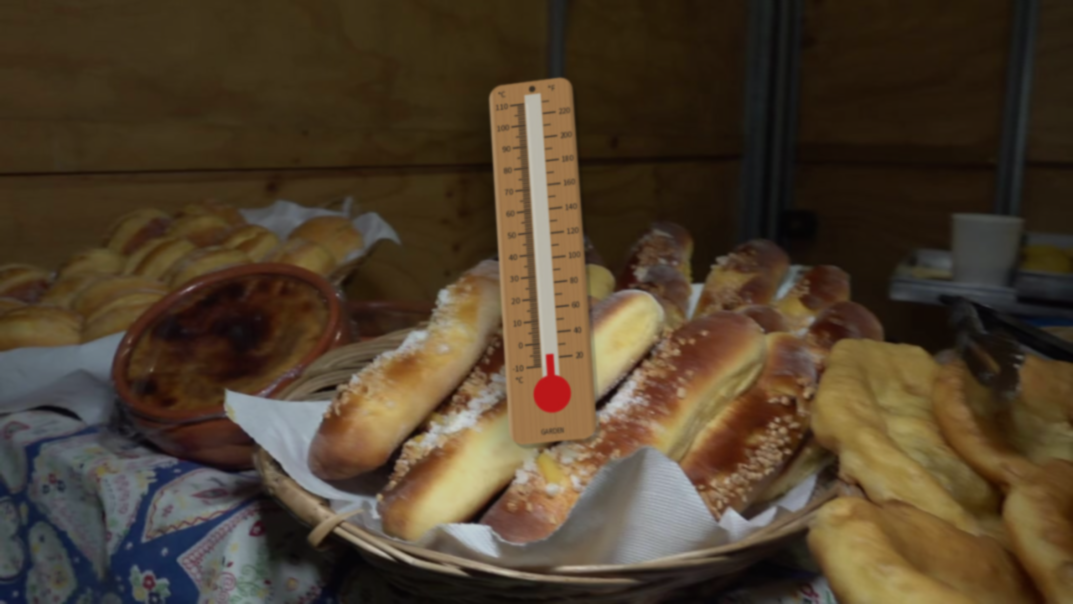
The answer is -5 °C
